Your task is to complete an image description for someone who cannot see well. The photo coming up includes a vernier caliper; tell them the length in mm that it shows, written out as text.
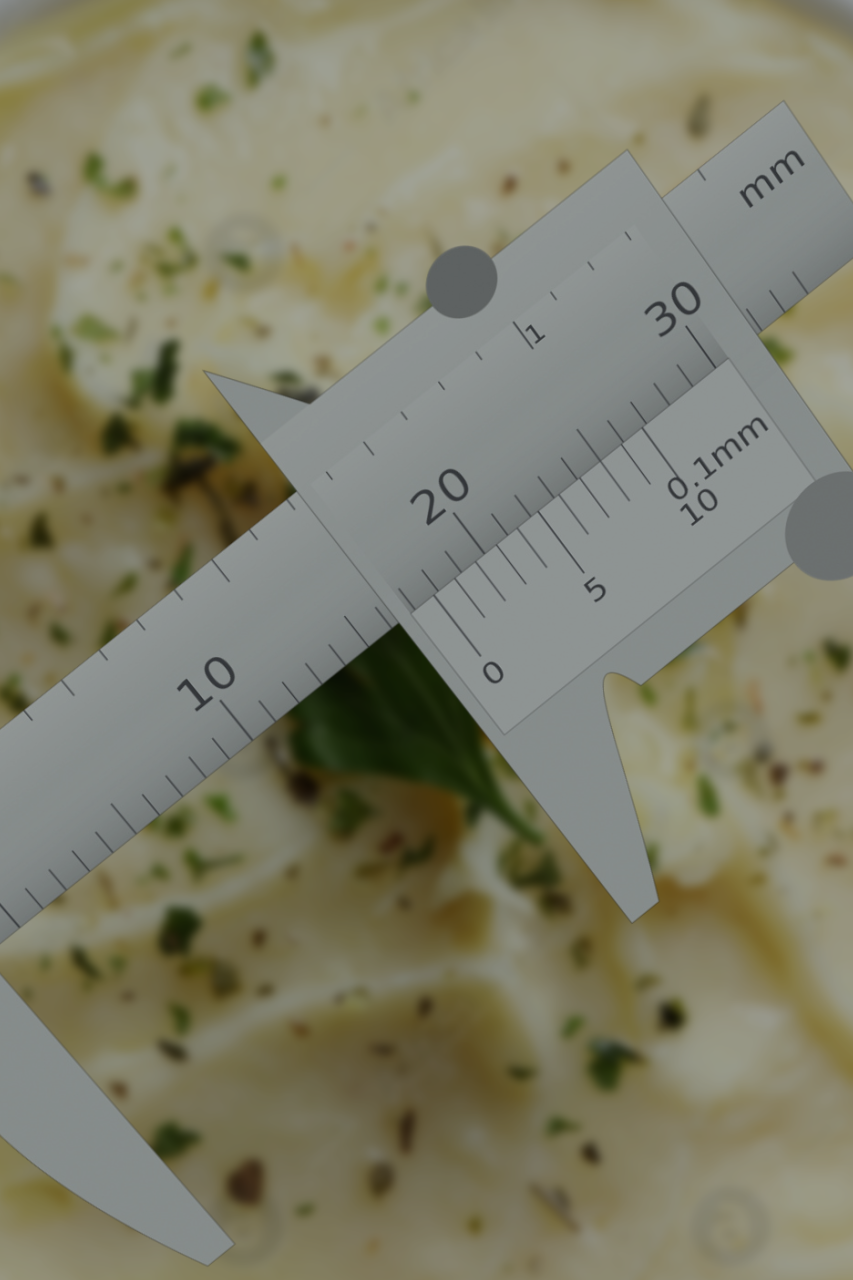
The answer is 17.8 mm
